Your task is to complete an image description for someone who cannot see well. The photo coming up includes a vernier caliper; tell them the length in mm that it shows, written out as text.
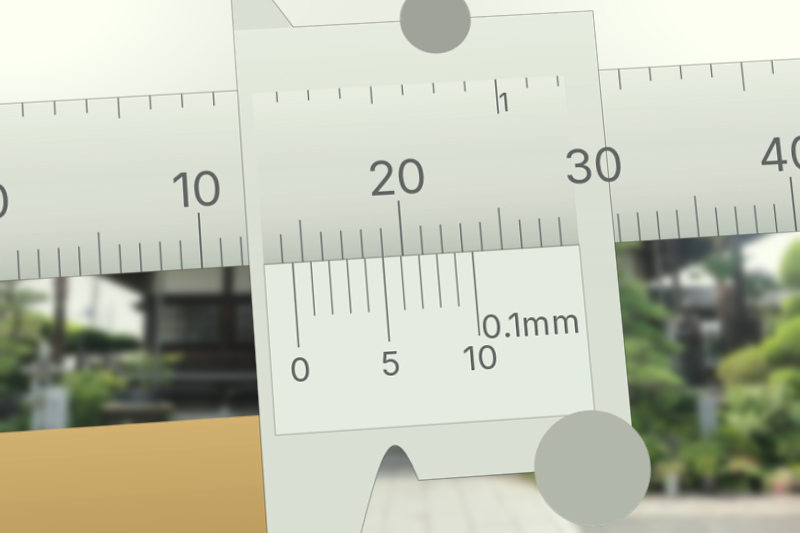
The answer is 14.5 mm
